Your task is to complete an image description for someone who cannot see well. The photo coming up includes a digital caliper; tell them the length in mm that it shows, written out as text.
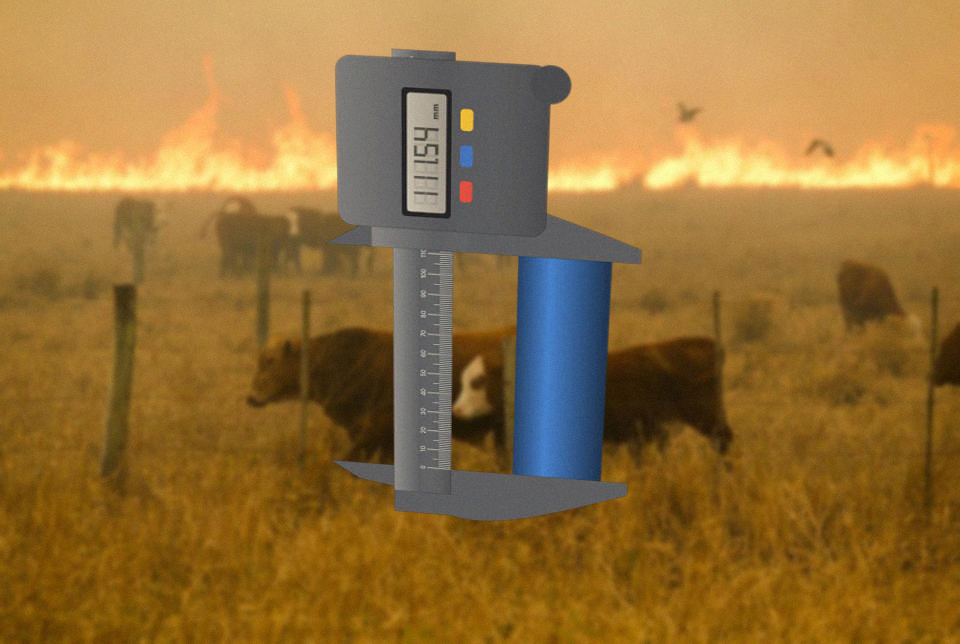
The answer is 111.54 mm
